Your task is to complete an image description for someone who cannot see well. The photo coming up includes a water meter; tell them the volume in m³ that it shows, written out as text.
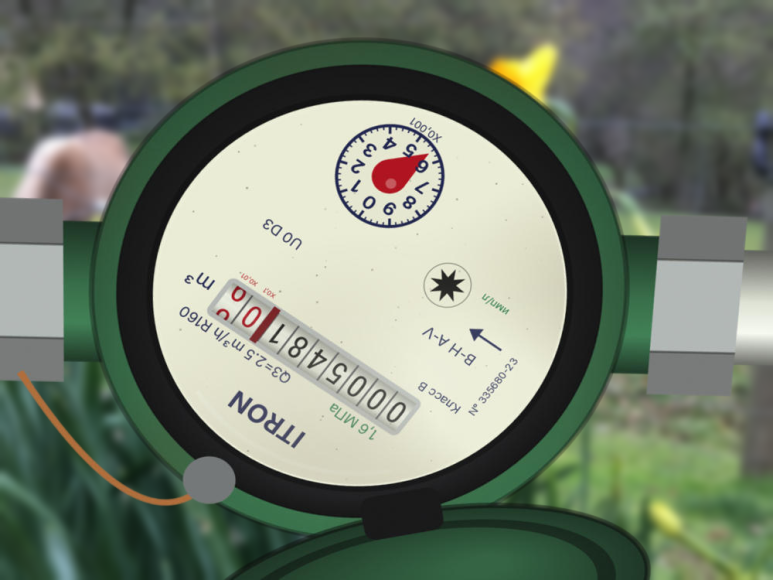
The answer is 5481.085 m³
